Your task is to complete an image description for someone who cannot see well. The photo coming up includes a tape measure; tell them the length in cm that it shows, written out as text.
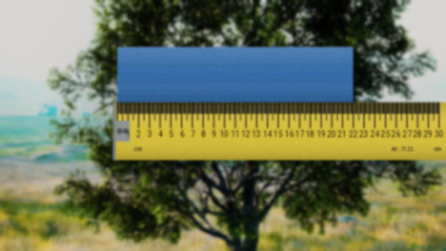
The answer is 22 cm
